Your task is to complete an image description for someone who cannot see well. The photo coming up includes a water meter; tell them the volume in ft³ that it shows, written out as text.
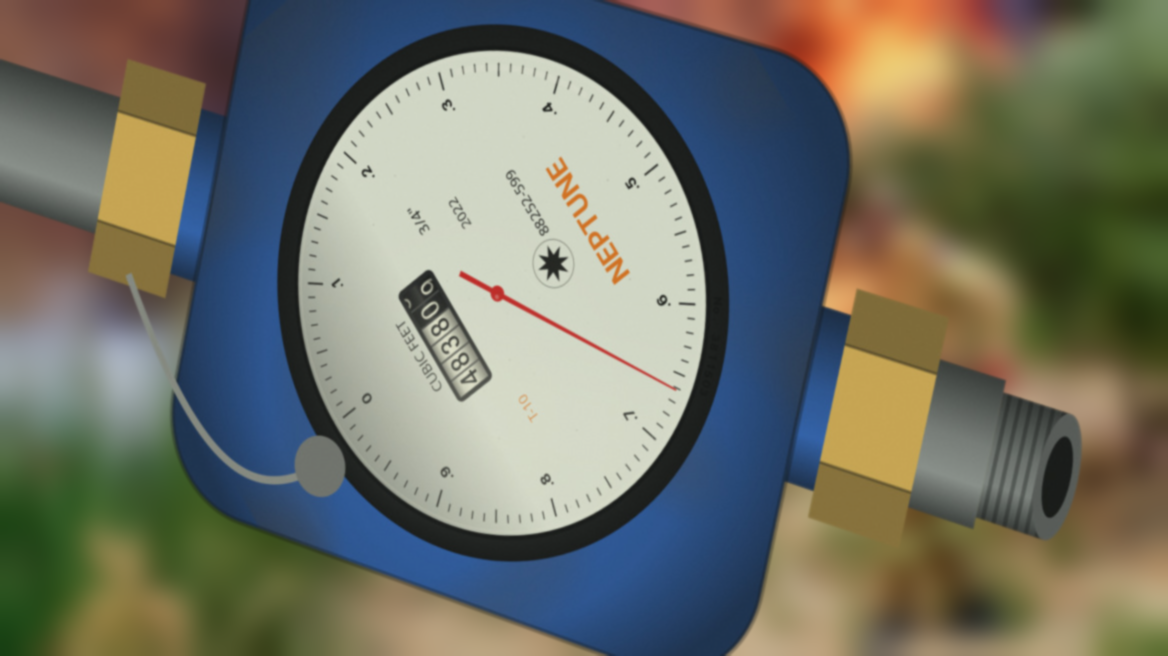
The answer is 483808.66 ft³
